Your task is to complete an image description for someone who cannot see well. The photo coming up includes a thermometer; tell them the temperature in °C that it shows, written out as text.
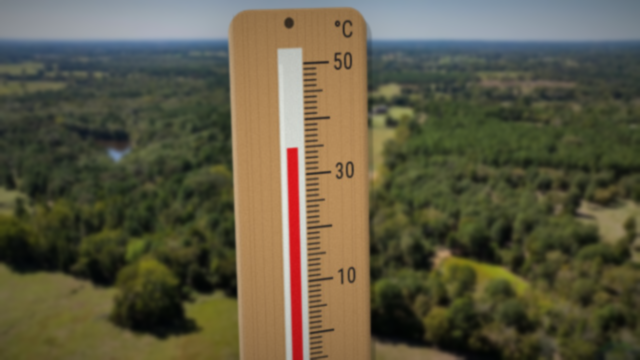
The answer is 35 °C
